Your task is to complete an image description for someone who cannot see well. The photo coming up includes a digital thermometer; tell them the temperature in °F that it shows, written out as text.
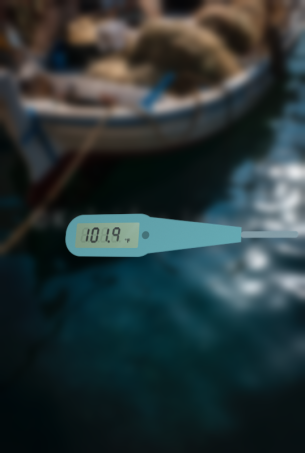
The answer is 101.9 °F
